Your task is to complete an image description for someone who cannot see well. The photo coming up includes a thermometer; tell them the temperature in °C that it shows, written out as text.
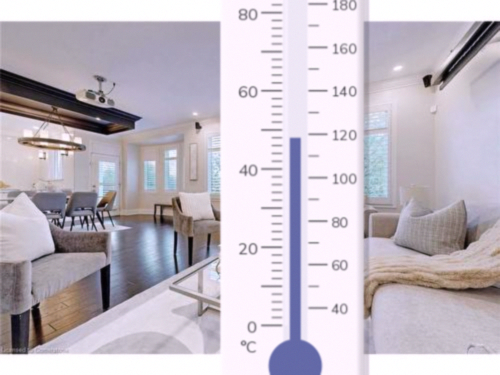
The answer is 48 °C
